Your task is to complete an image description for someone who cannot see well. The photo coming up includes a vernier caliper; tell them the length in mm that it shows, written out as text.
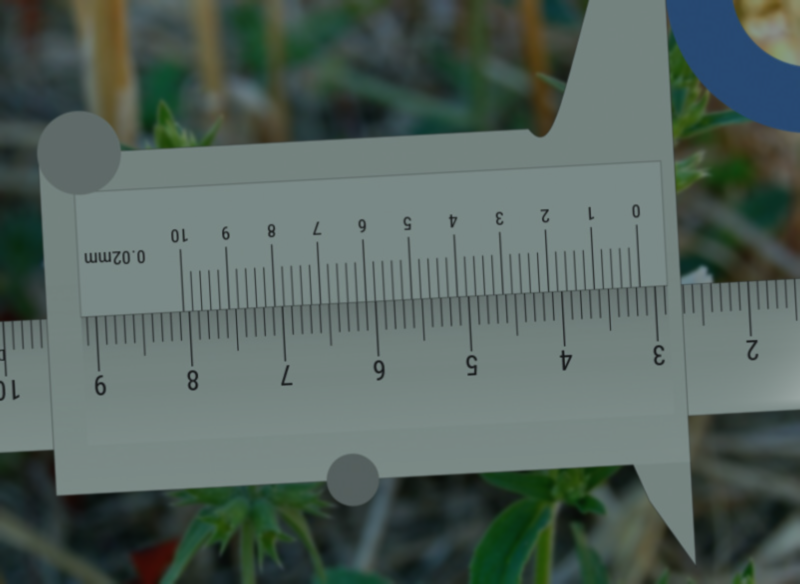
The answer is 31.6 mm
